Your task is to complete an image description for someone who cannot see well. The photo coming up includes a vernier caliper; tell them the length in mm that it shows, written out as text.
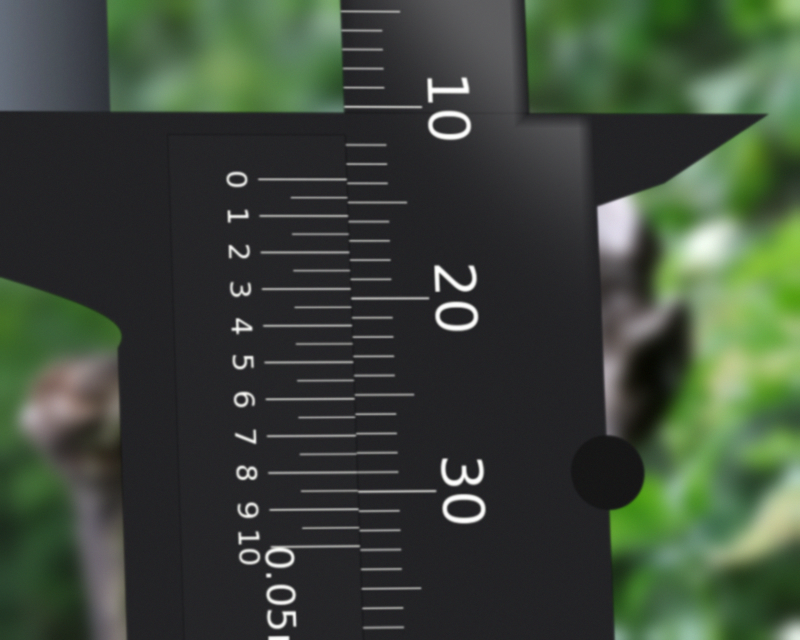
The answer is 13.8 mm
